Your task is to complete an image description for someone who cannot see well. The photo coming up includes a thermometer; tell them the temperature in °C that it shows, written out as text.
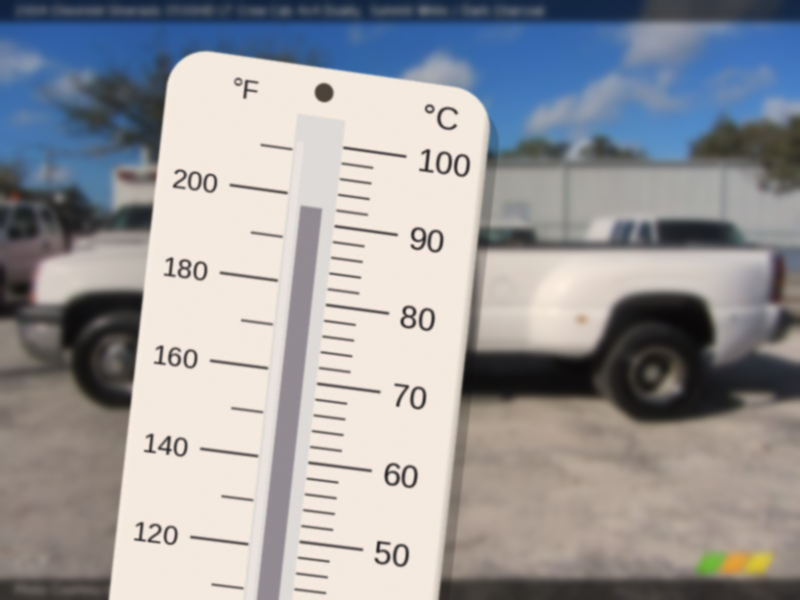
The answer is 92 °C
